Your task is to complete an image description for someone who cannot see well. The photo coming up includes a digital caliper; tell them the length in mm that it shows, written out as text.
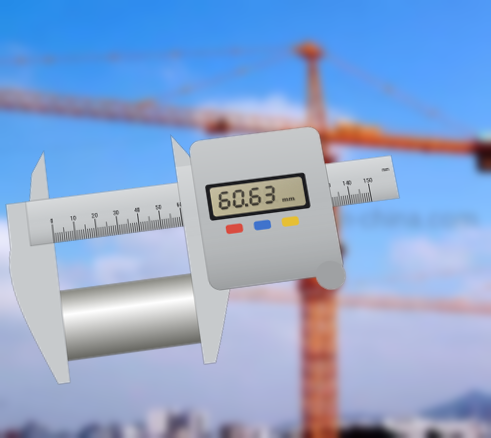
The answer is 60.63 mm
